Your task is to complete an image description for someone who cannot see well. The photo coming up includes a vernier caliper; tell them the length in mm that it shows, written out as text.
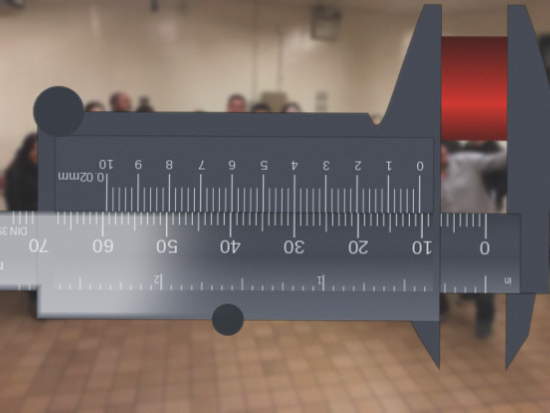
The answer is 10.4 mm
